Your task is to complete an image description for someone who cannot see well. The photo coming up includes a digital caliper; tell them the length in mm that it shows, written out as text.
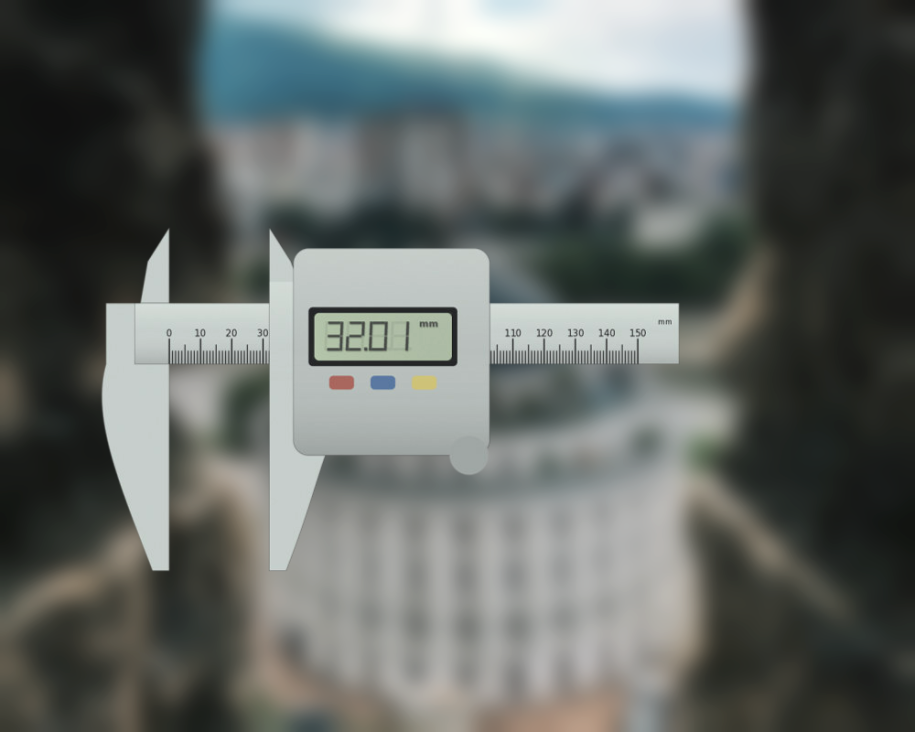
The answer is 32.01 mm
